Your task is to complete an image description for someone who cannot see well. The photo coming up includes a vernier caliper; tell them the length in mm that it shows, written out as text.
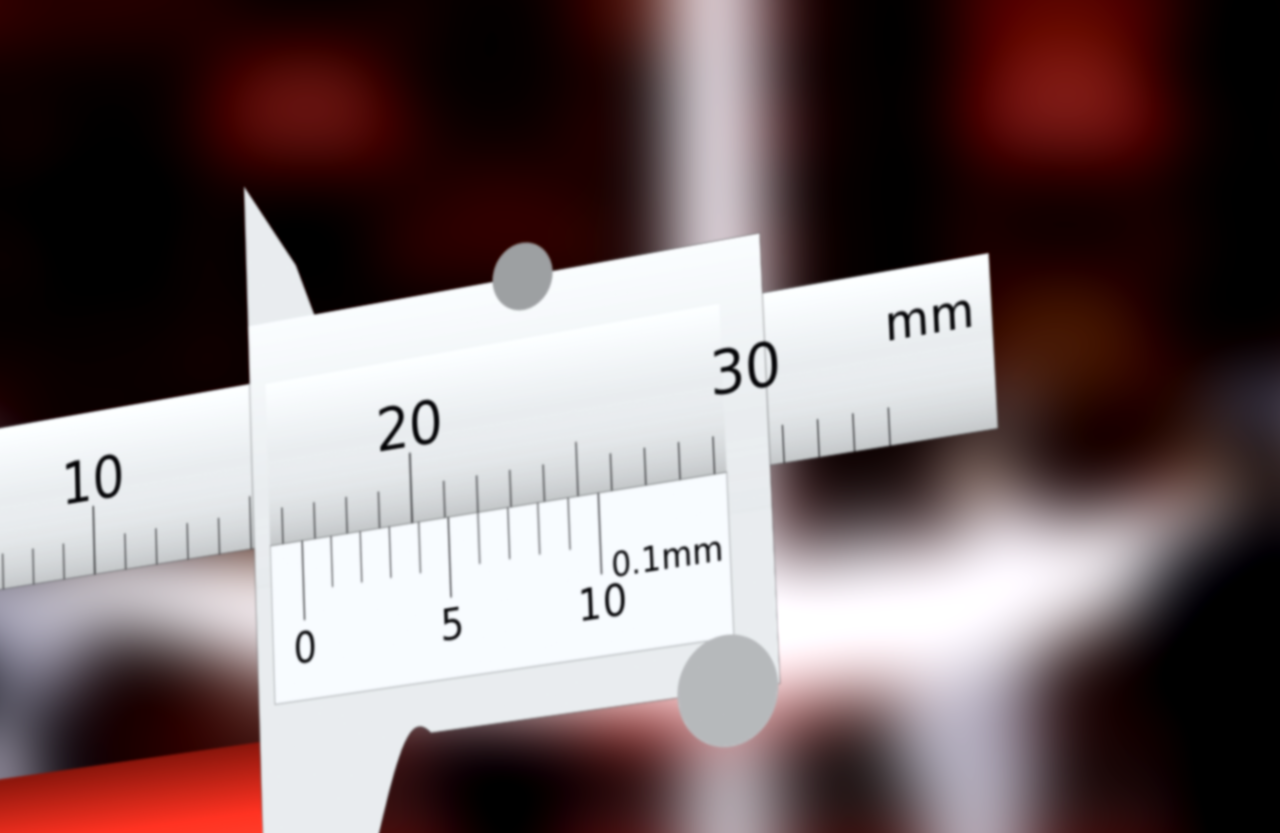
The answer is 16.6 mm
